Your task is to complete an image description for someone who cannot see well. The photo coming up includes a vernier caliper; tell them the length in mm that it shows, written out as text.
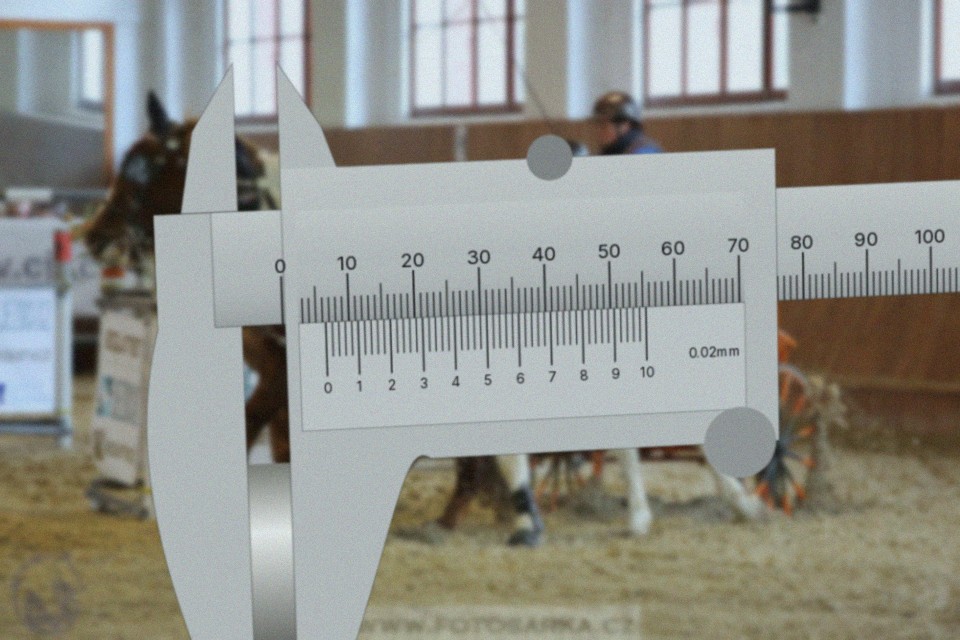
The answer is 6.5 mm
